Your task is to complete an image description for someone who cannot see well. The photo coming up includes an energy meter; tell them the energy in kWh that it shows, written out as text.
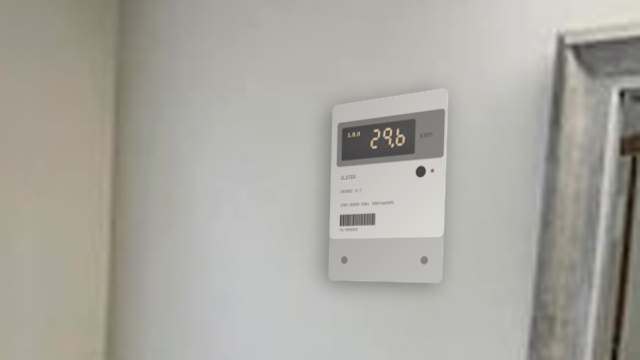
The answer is 29.6 kWh
